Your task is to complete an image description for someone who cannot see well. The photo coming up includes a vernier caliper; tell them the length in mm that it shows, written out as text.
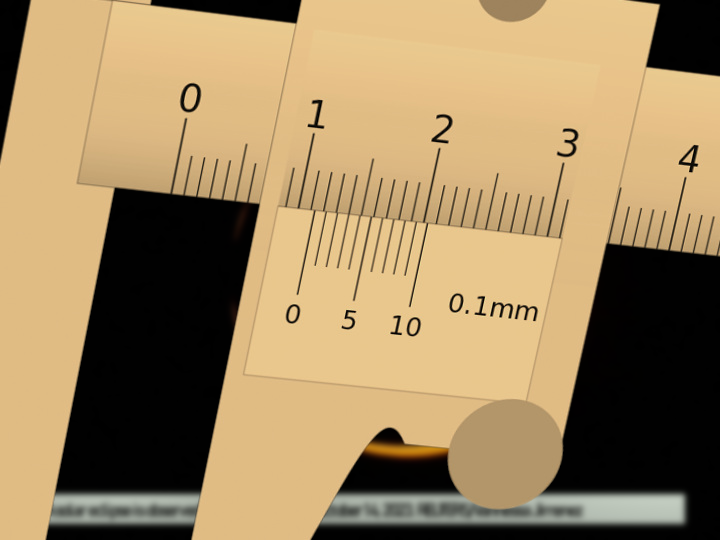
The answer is 11.3 mm
